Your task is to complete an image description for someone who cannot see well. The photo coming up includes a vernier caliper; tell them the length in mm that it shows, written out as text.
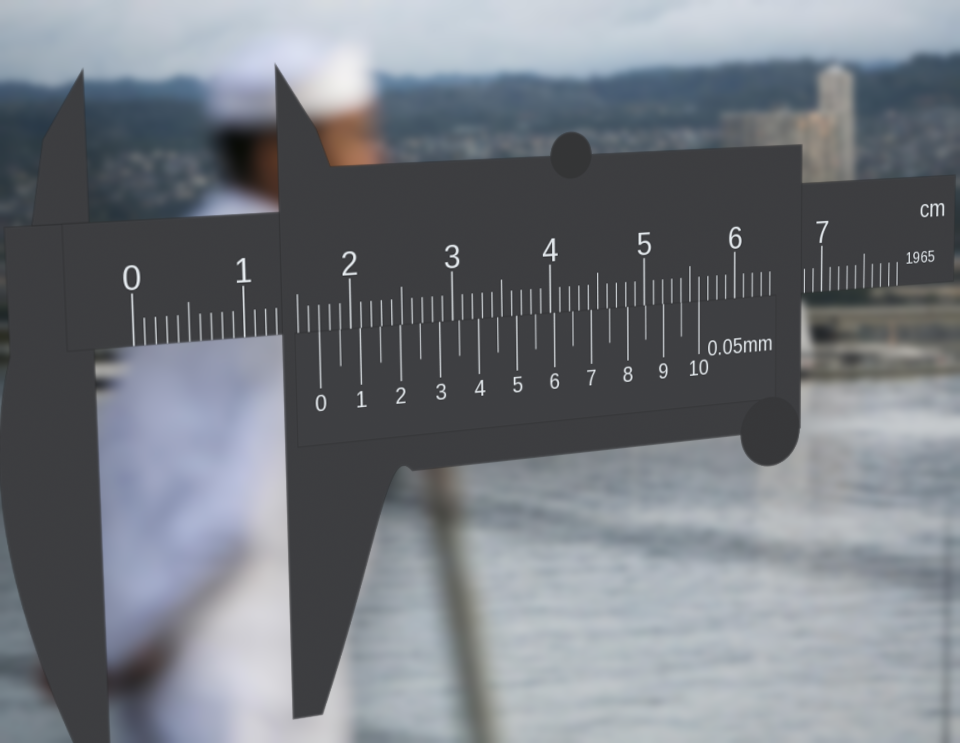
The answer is 17.0 mm
